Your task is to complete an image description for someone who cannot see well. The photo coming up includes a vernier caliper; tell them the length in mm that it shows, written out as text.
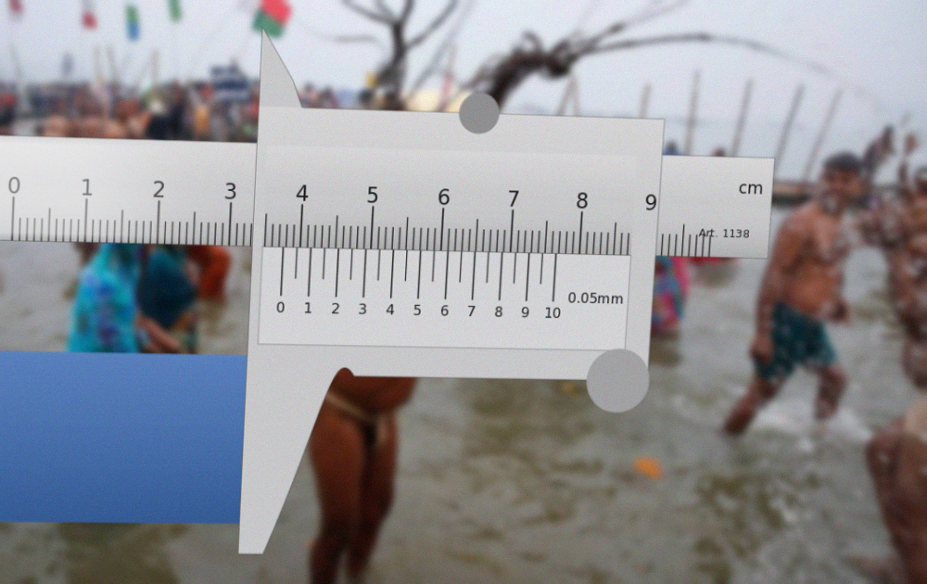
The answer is 37.6 mm
